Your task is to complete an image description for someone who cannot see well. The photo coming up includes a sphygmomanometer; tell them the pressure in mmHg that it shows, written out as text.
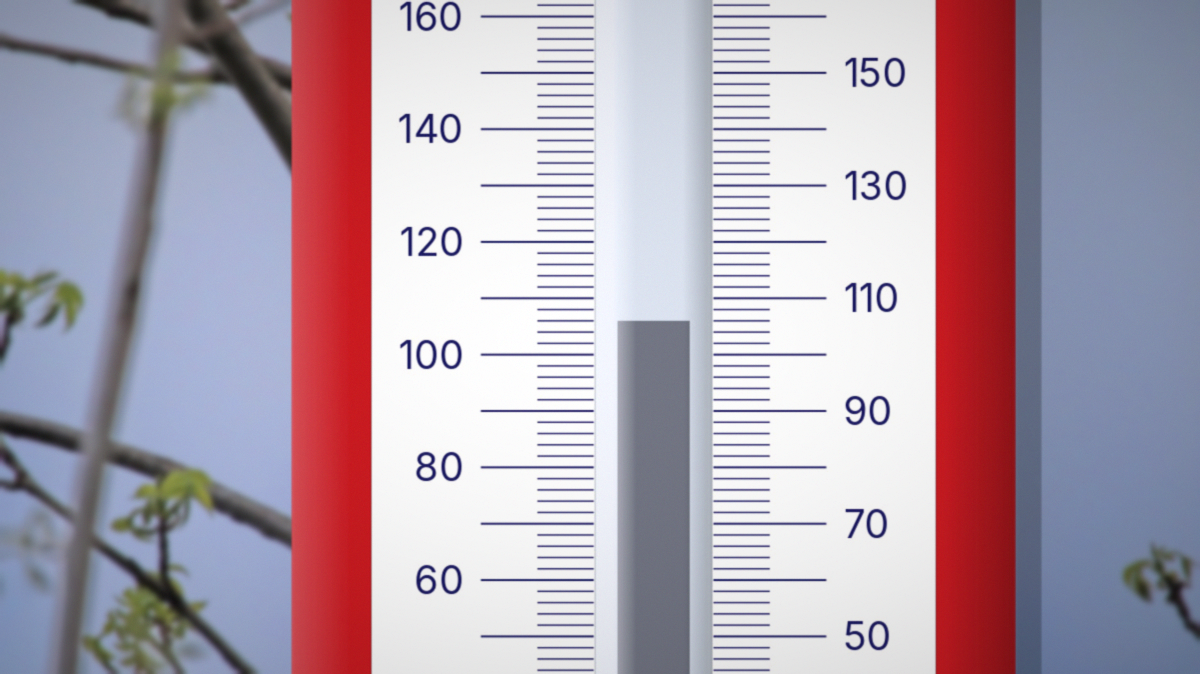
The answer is 106 mmHg
